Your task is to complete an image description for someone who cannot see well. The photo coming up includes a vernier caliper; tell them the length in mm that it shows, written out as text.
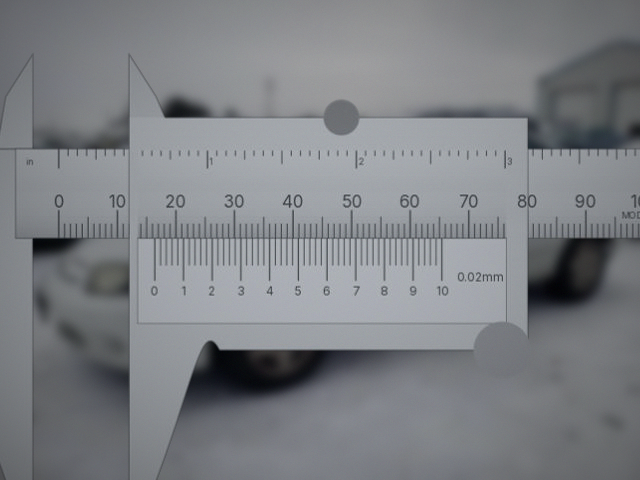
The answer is 16.4 mm
